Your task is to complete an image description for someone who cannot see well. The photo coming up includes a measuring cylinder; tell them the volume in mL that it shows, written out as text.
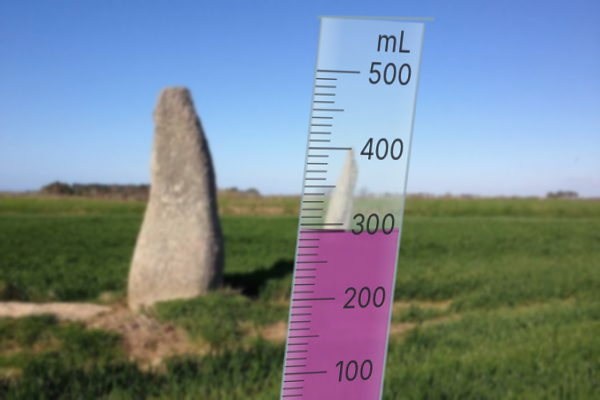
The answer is 290 mL
